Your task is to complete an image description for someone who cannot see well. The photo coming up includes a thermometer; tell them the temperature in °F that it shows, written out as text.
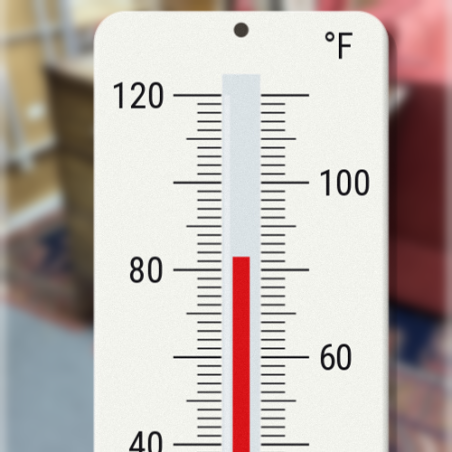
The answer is 83 °F
